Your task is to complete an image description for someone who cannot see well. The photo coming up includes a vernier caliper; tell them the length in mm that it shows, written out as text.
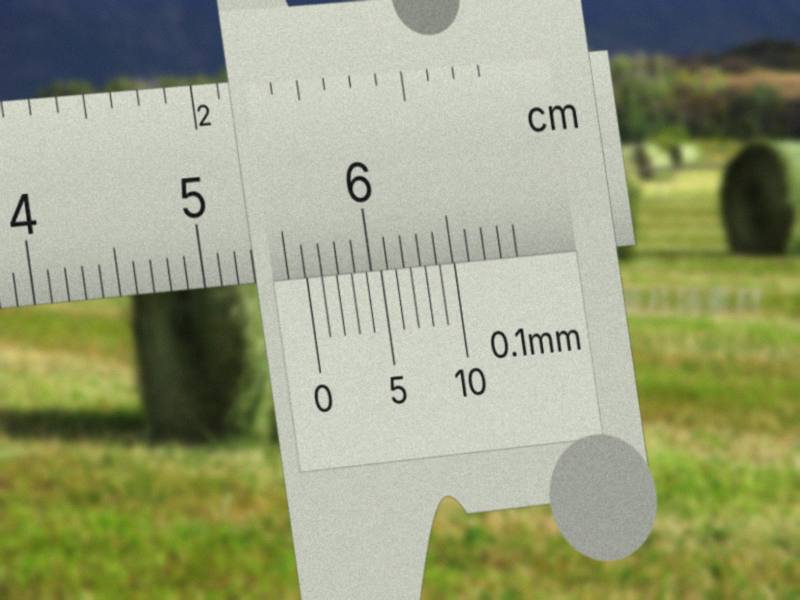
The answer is 56.1 mm
